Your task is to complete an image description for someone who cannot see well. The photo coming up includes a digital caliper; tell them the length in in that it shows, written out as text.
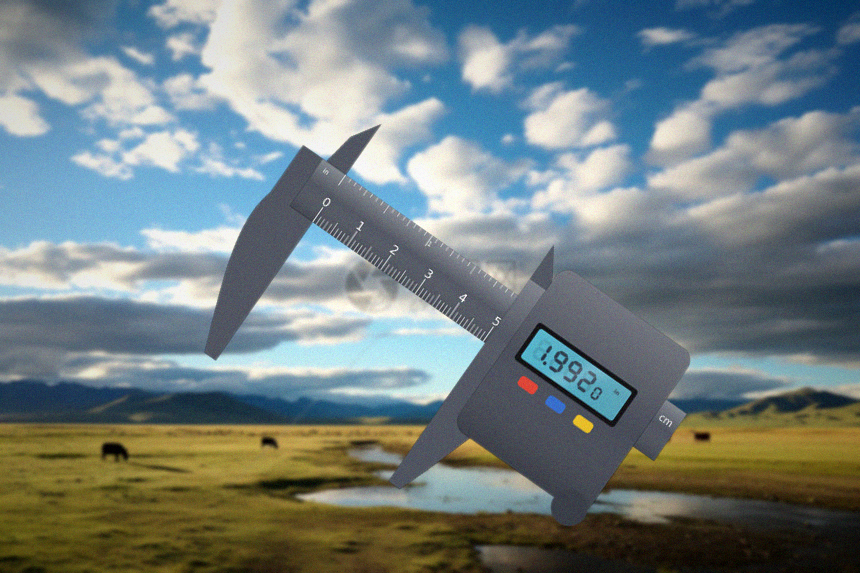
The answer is 1.9920 in
